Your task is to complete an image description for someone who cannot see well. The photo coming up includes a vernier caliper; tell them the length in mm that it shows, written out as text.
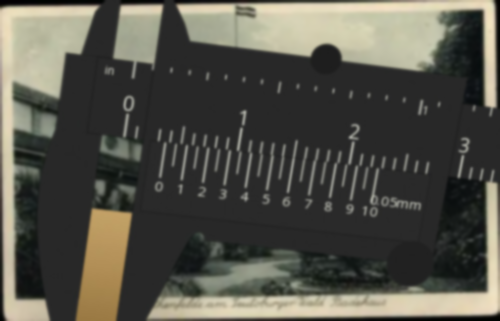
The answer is 3.6 mm
